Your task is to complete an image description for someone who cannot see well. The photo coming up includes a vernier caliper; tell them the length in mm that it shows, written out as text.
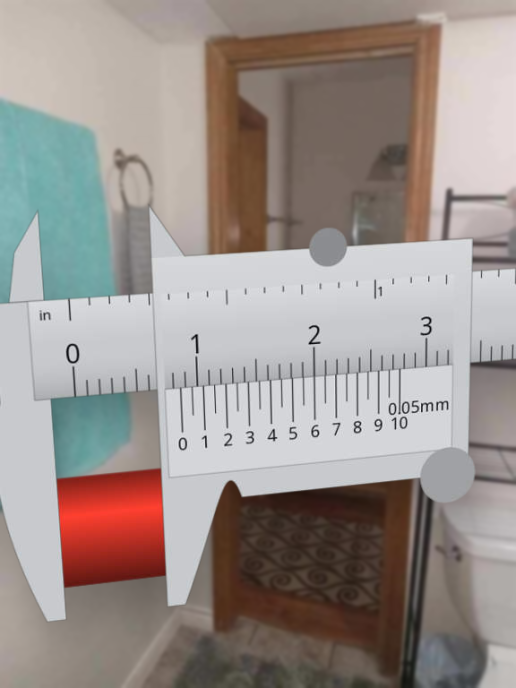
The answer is 8.6 mm
